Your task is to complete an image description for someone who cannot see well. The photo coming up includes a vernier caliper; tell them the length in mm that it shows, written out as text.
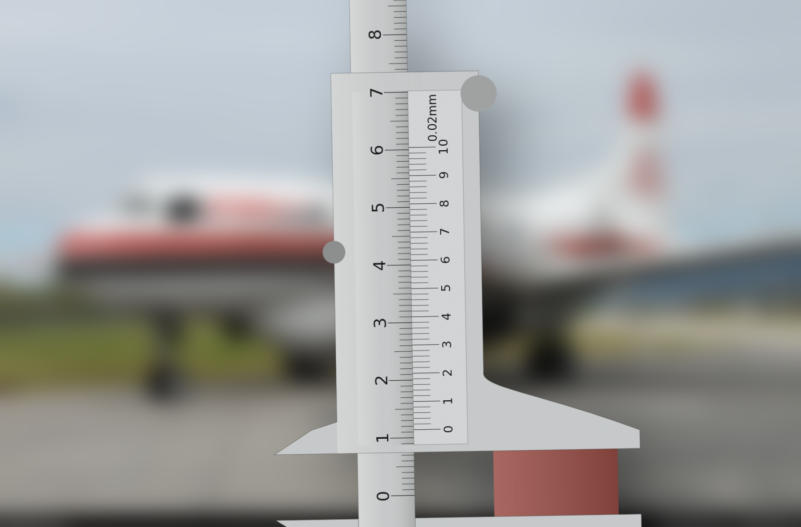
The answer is 11.4 mm
